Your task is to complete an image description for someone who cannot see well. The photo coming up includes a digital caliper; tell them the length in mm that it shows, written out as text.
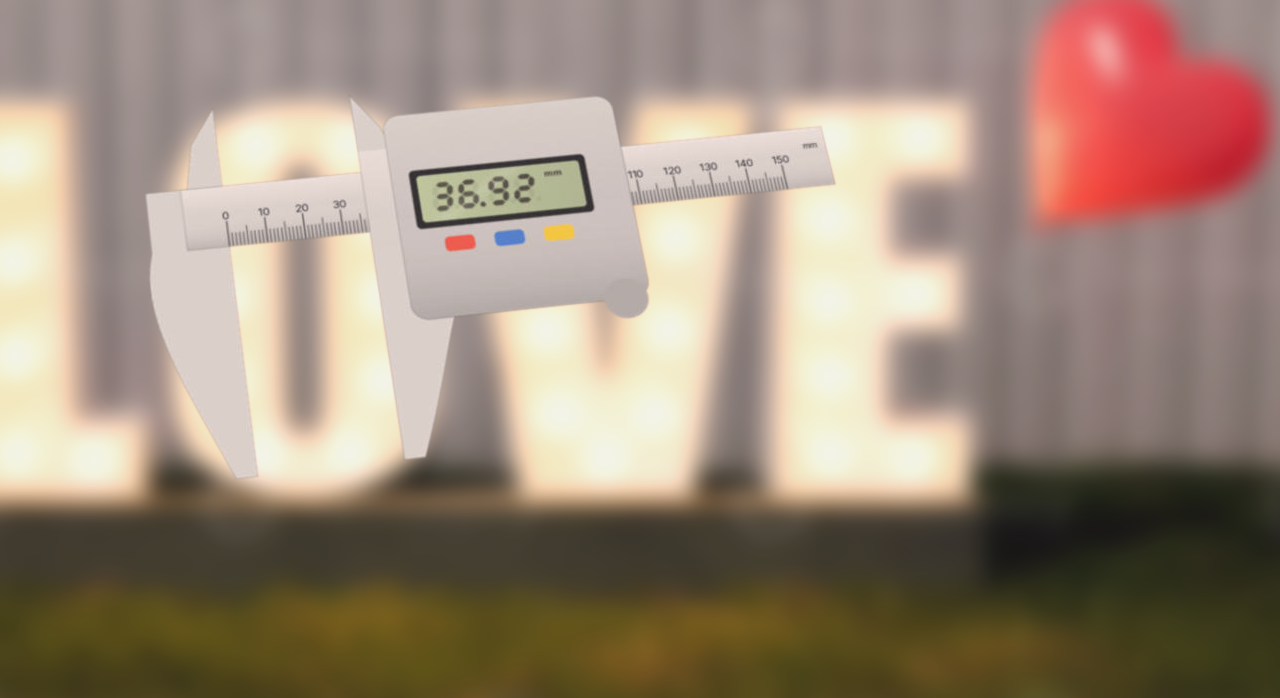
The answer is 36.92 mm
